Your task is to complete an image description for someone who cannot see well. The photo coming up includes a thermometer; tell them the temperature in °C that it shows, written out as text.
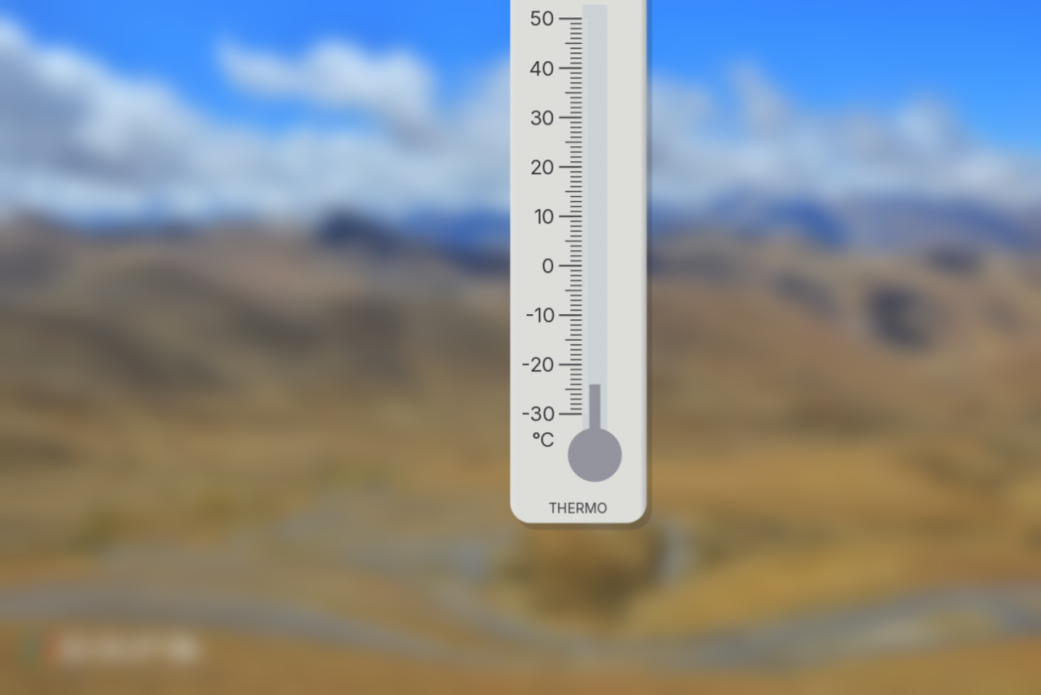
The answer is -24 °C
